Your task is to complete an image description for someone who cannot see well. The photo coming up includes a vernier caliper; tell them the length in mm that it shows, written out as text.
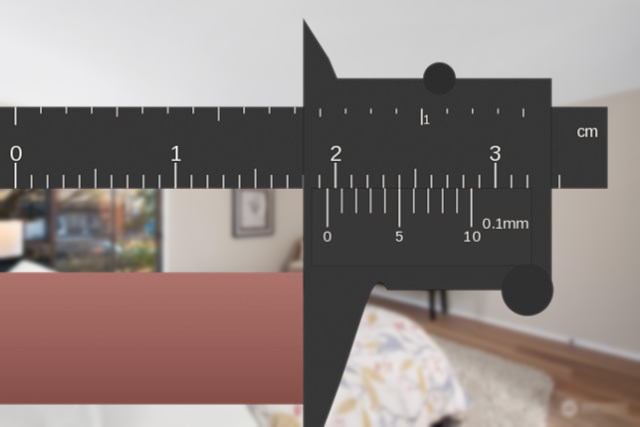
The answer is 19.5 mm
